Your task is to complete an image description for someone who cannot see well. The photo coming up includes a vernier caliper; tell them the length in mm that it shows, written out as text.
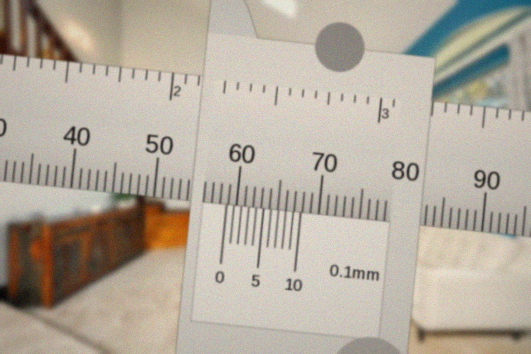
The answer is 58.8 mm
